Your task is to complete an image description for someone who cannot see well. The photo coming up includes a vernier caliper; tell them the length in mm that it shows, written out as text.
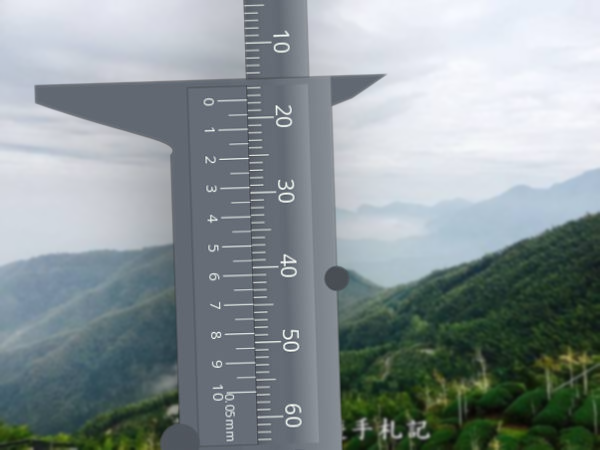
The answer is 17.6 mm
